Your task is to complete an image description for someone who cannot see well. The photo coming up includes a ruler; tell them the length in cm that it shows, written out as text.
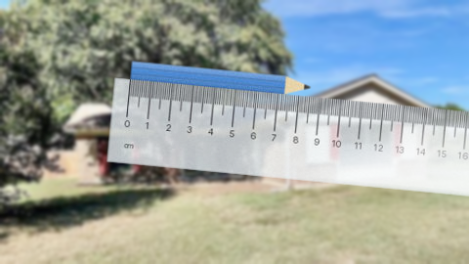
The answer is 8.5 cm
